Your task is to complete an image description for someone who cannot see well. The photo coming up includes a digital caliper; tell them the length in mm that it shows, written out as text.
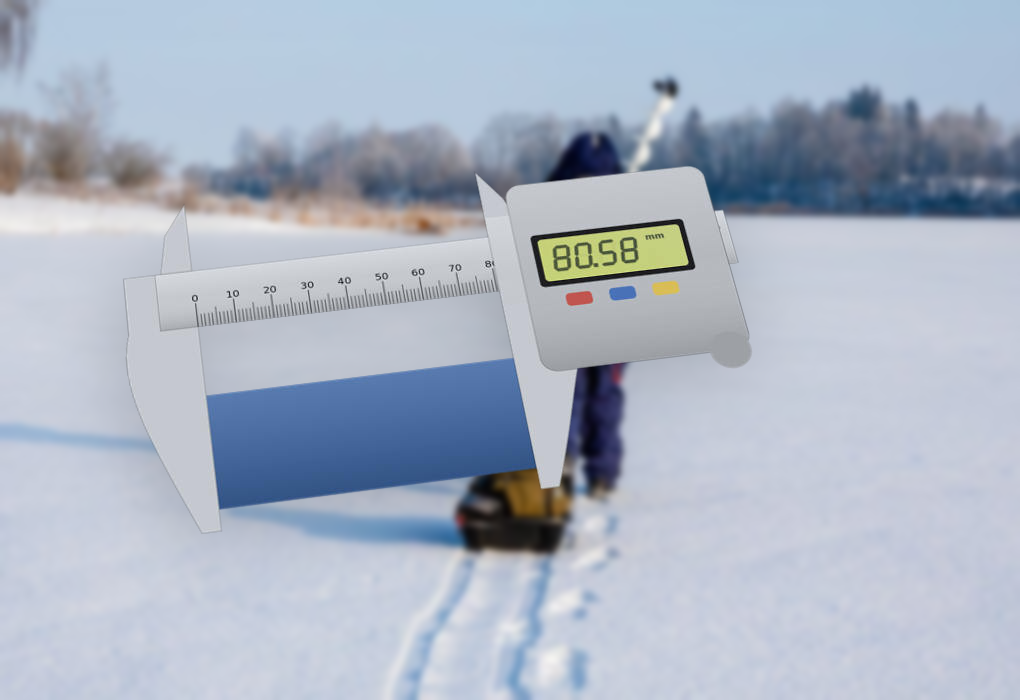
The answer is 80.58 mm
